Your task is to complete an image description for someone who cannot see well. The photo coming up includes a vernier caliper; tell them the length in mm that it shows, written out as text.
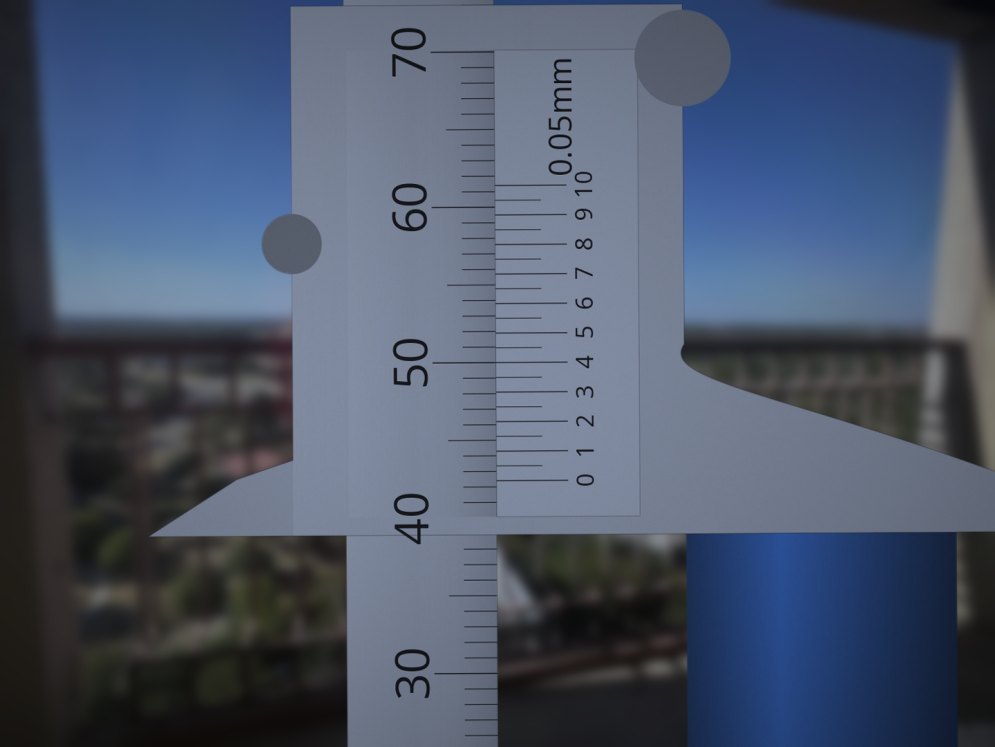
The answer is 42.4 mm
